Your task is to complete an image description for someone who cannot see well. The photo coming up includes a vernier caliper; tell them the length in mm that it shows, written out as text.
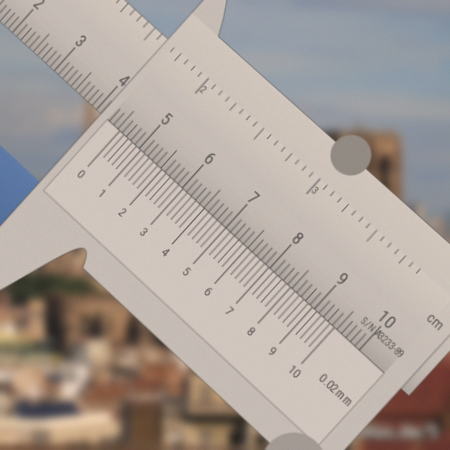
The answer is 45.5 mm
